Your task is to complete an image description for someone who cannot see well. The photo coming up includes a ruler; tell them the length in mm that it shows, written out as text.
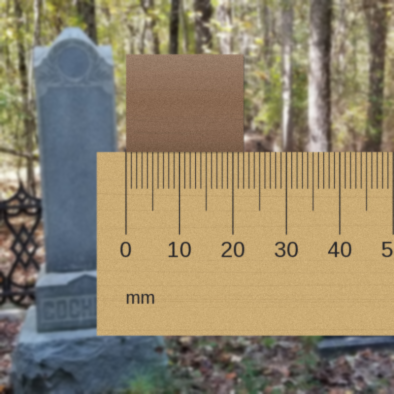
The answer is 22 mm
